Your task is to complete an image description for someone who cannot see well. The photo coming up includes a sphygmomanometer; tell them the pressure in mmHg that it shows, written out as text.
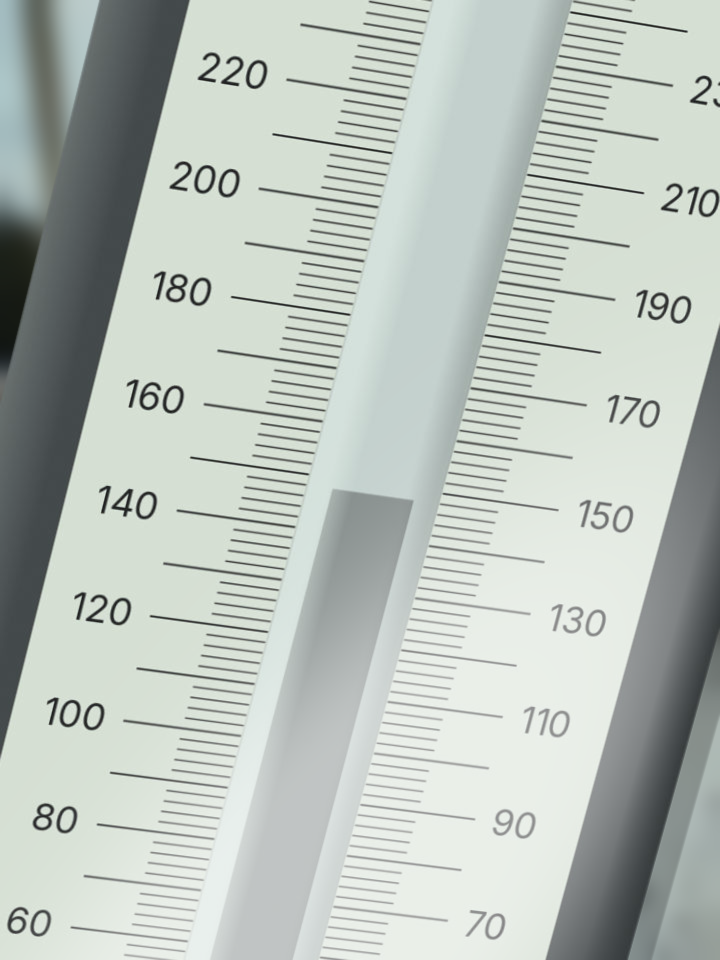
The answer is 148 mmHg
